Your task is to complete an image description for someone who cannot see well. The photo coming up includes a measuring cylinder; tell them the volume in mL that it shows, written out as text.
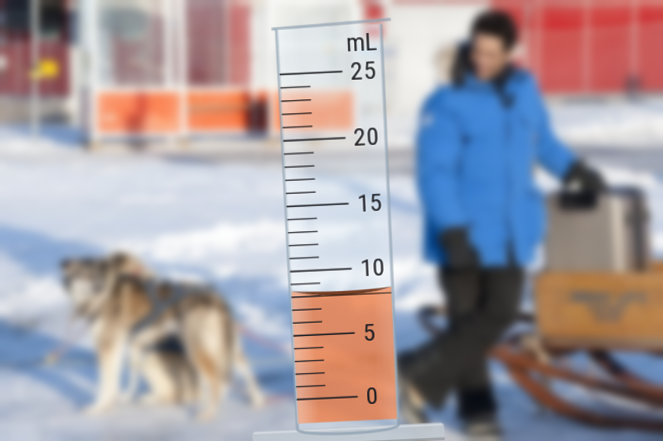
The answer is 8 mL
